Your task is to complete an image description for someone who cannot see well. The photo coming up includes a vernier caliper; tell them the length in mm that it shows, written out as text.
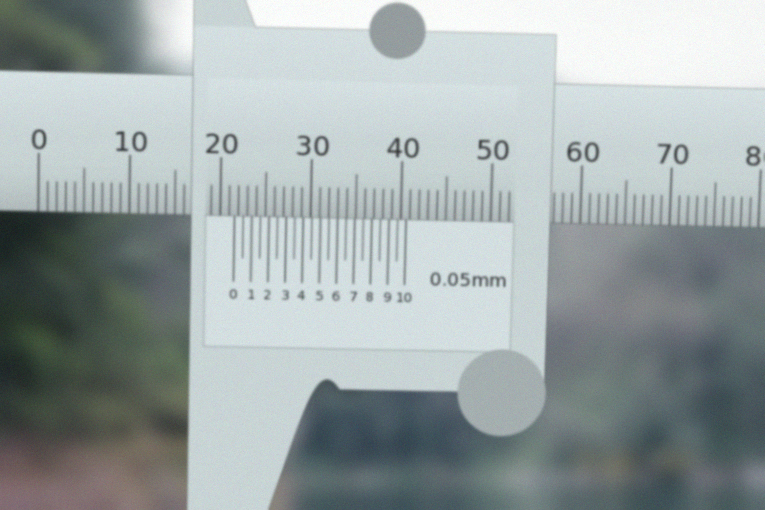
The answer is 21.6 mm
